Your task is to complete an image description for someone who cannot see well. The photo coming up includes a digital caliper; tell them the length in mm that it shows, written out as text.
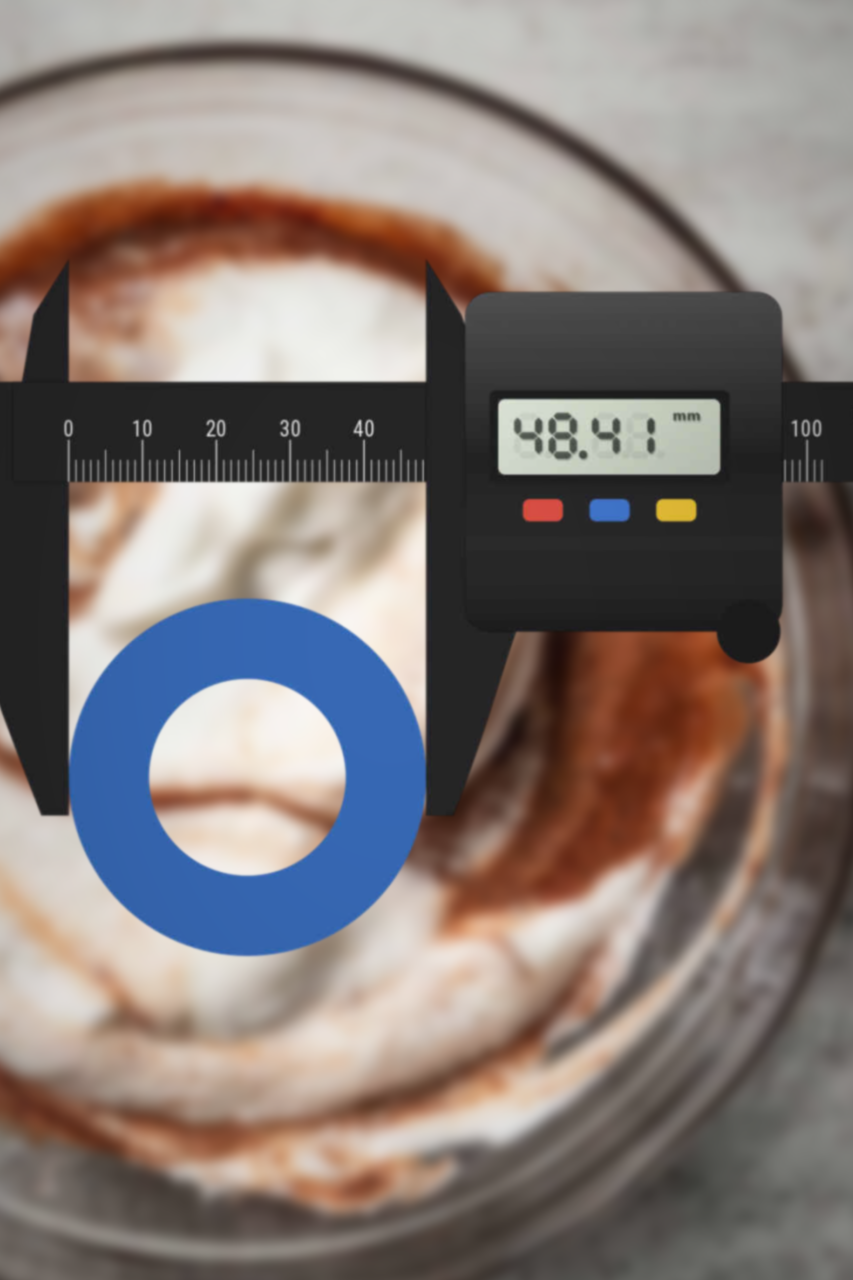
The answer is 48.41 mm
